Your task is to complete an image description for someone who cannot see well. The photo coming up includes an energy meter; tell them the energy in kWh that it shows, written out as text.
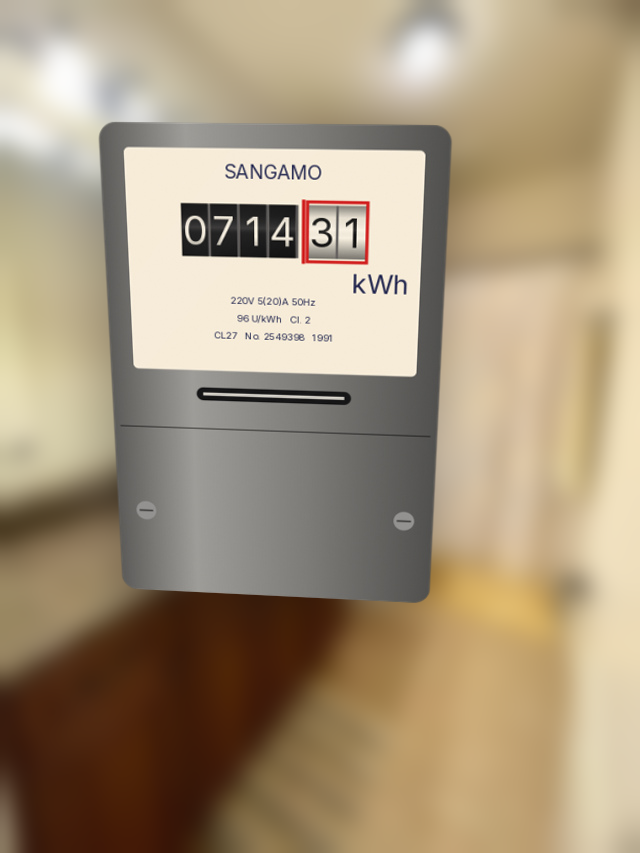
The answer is 714.31 kWh
